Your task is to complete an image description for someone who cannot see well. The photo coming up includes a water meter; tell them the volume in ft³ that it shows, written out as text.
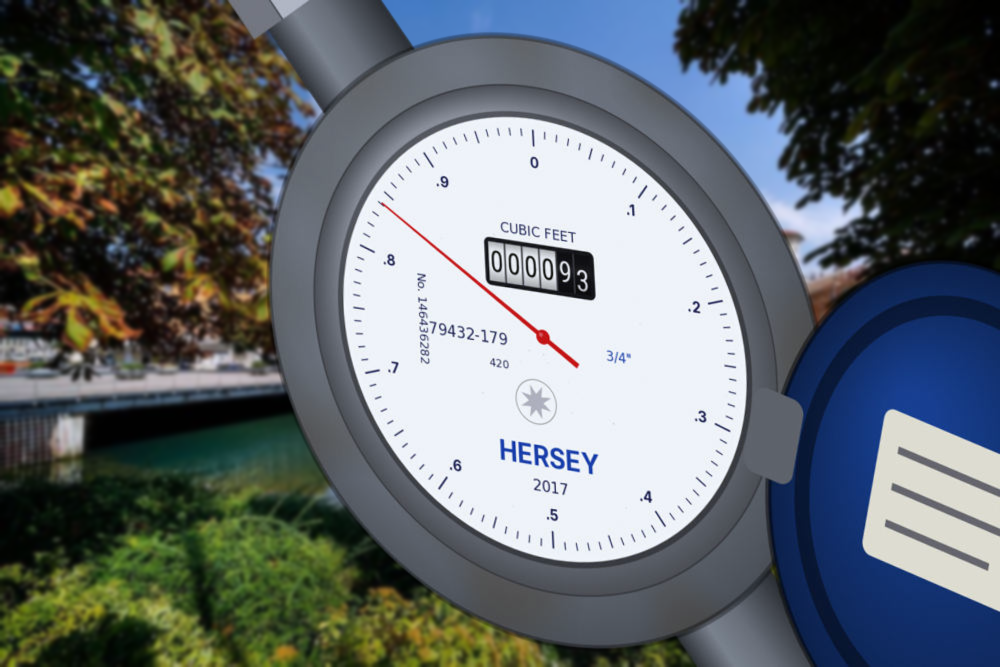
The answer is 92.84 ft³
